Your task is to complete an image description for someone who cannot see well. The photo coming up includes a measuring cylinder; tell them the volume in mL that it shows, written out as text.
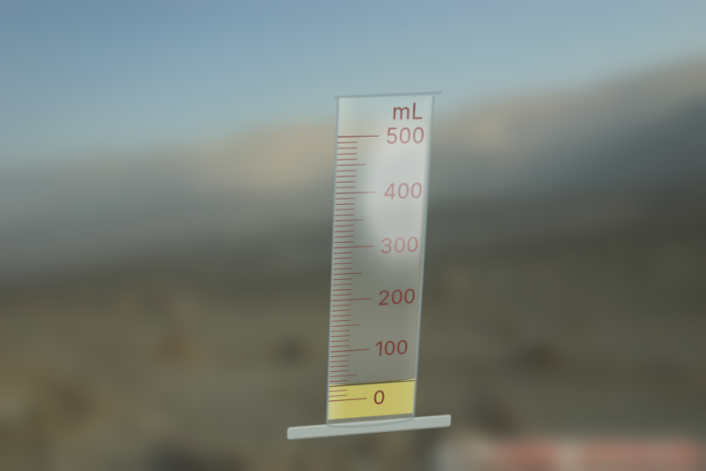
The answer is 30 mL
